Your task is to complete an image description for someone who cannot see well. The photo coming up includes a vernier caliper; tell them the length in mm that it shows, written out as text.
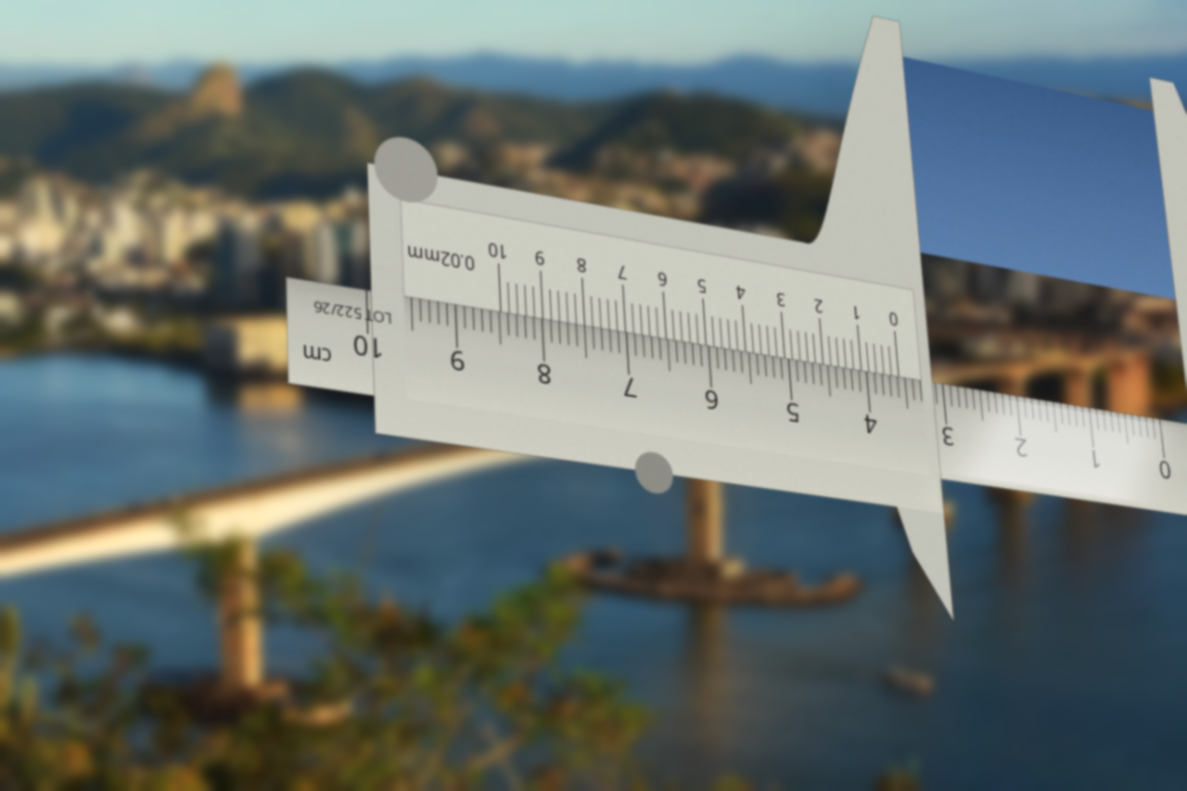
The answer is 35.8 mm
